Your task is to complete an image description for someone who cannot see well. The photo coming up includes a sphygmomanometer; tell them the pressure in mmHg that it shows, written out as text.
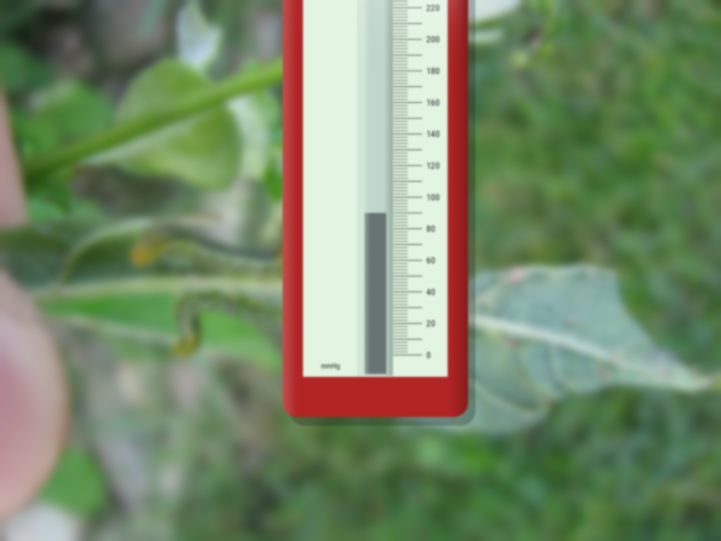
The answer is 90 mmHg
